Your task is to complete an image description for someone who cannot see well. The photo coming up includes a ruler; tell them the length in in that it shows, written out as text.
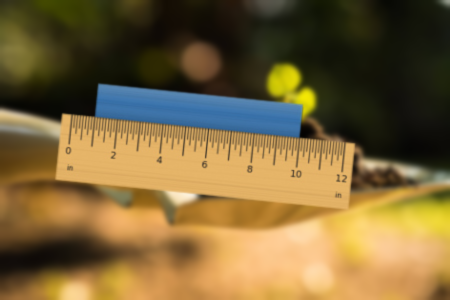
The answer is 9 in
